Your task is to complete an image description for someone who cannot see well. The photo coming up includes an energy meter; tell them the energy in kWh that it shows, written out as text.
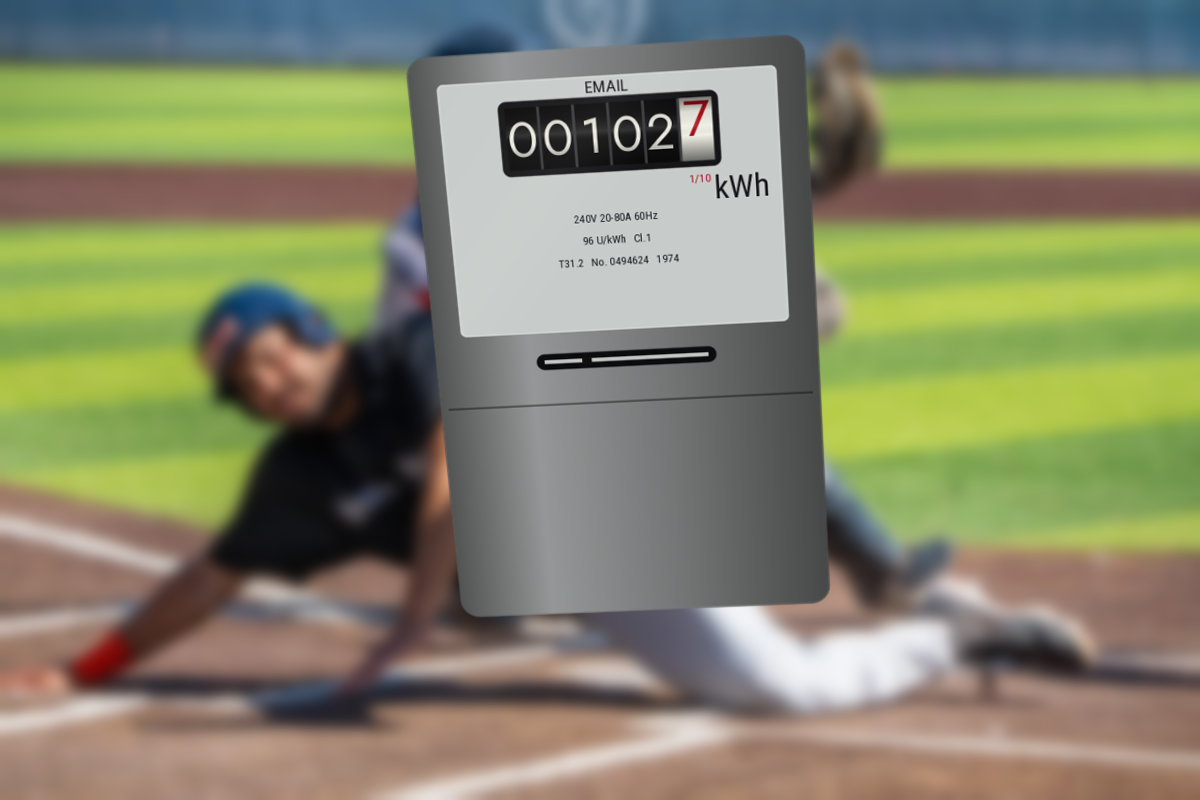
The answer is 102.7 kWh
